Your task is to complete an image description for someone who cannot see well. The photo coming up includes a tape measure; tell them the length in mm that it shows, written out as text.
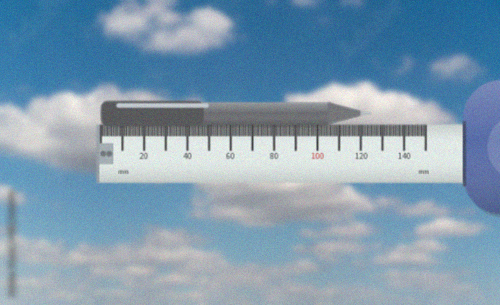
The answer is 125 mm
